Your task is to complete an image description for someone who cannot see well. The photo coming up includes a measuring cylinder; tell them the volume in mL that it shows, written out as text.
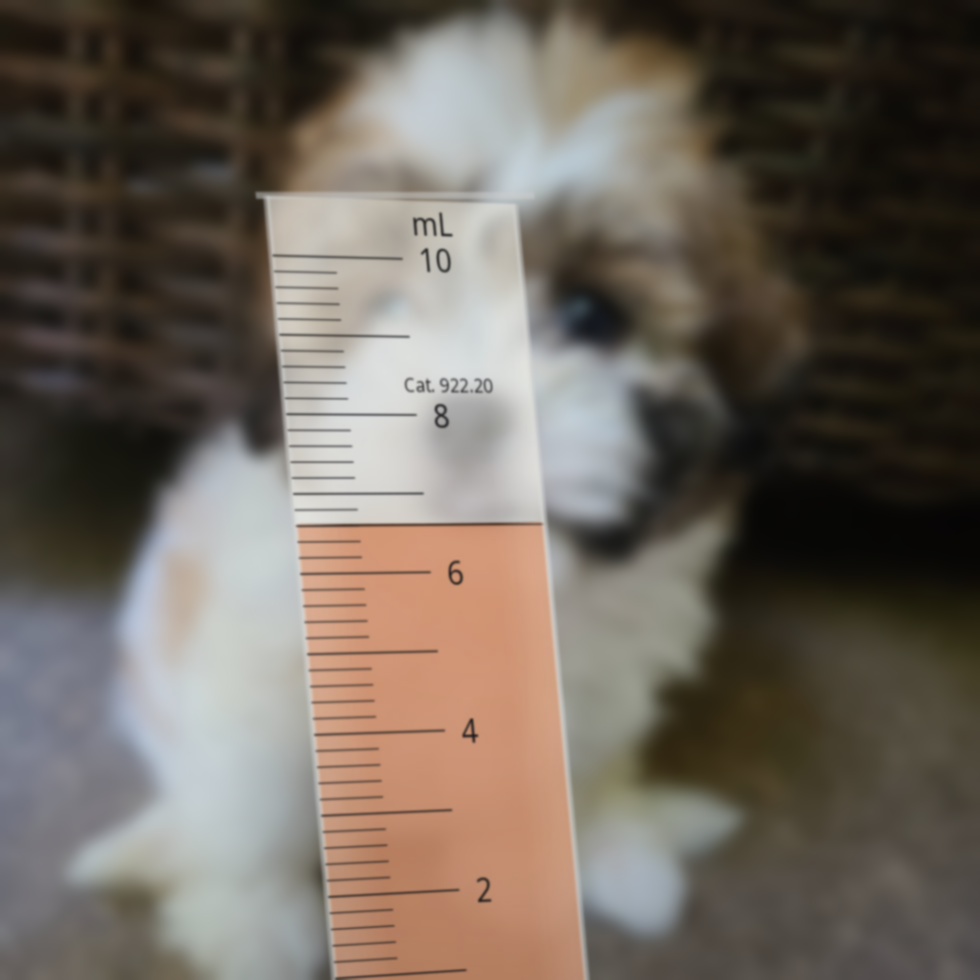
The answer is 6.6 mL
